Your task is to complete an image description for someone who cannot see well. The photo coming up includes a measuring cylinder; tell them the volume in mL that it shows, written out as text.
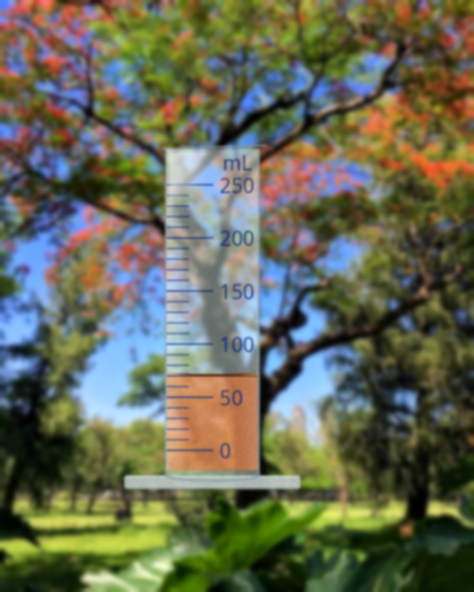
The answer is 70 mL
